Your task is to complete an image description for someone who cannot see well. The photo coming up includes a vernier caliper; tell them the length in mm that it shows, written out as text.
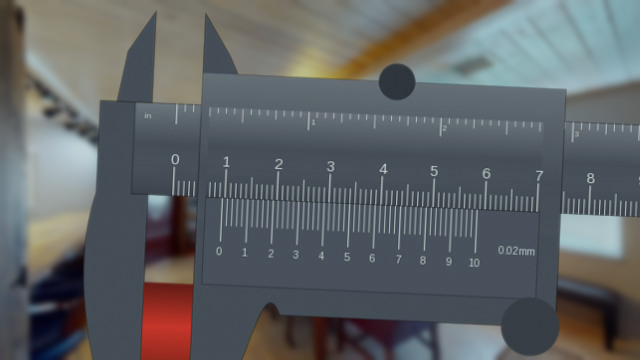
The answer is 9.5 mm
